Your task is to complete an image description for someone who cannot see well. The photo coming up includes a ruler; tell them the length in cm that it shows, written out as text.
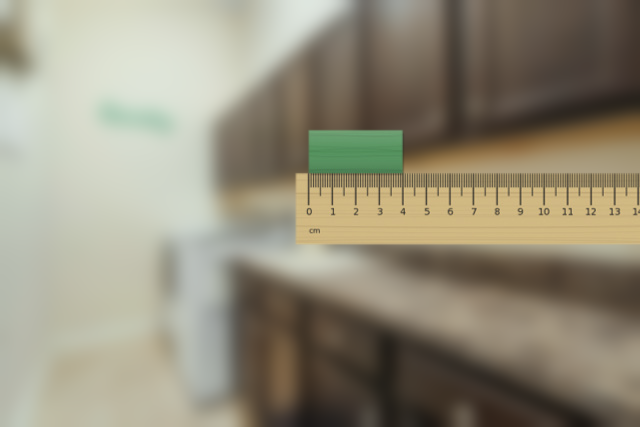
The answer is 4 cm
